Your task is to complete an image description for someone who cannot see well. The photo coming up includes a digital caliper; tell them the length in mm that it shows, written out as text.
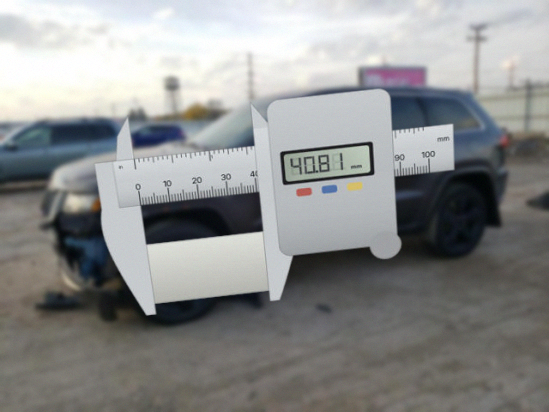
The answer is 40.81 mm
